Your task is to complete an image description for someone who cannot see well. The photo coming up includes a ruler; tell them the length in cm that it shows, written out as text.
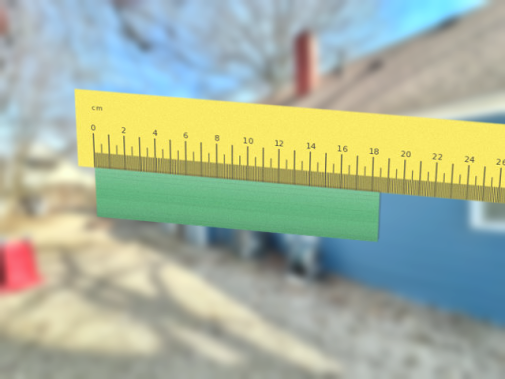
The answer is 18.5 cm
